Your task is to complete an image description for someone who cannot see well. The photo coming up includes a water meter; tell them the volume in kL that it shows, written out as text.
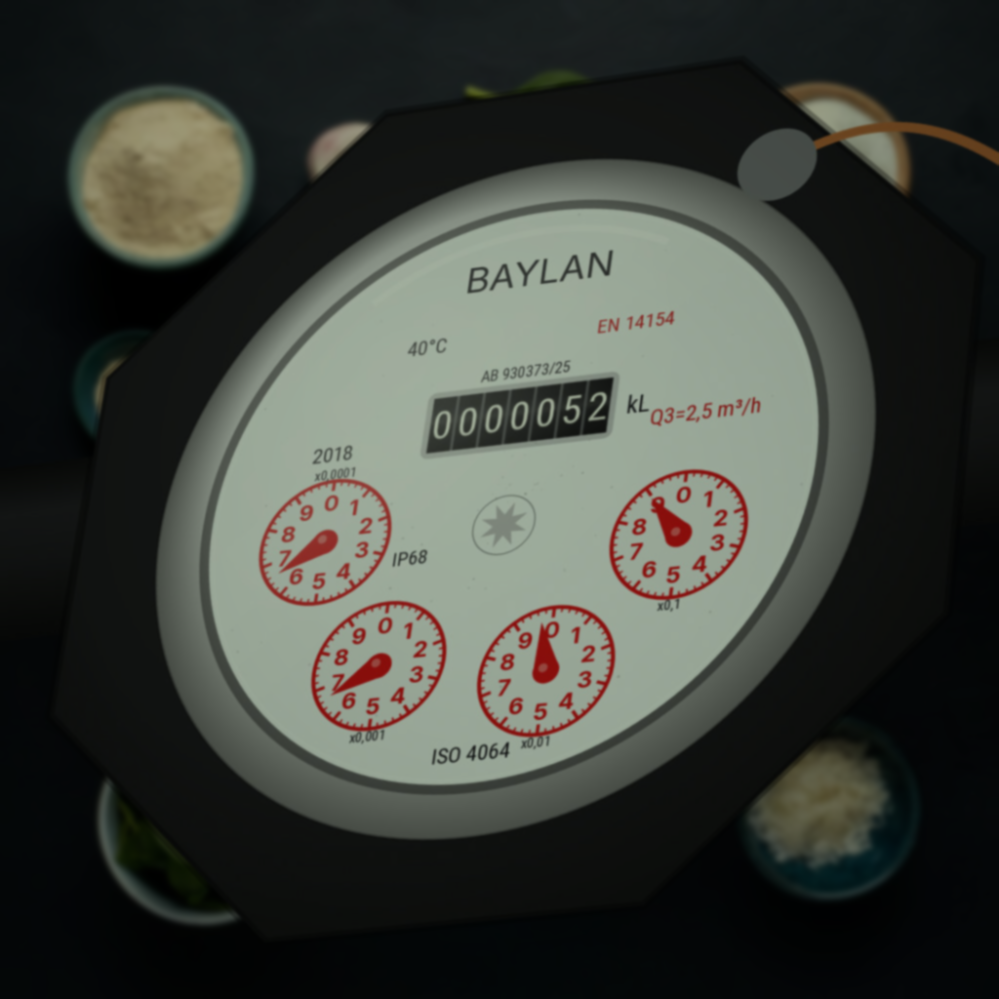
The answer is 52.8966 kL
